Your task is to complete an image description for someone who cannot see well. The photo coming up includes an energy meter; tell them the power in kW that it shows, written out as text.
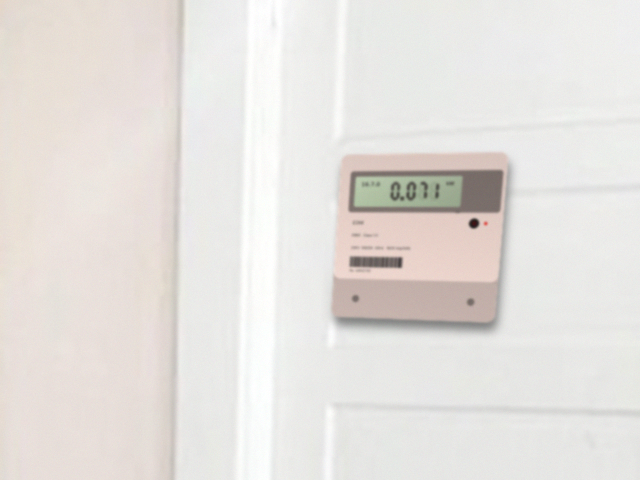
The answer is 0.071 kW
